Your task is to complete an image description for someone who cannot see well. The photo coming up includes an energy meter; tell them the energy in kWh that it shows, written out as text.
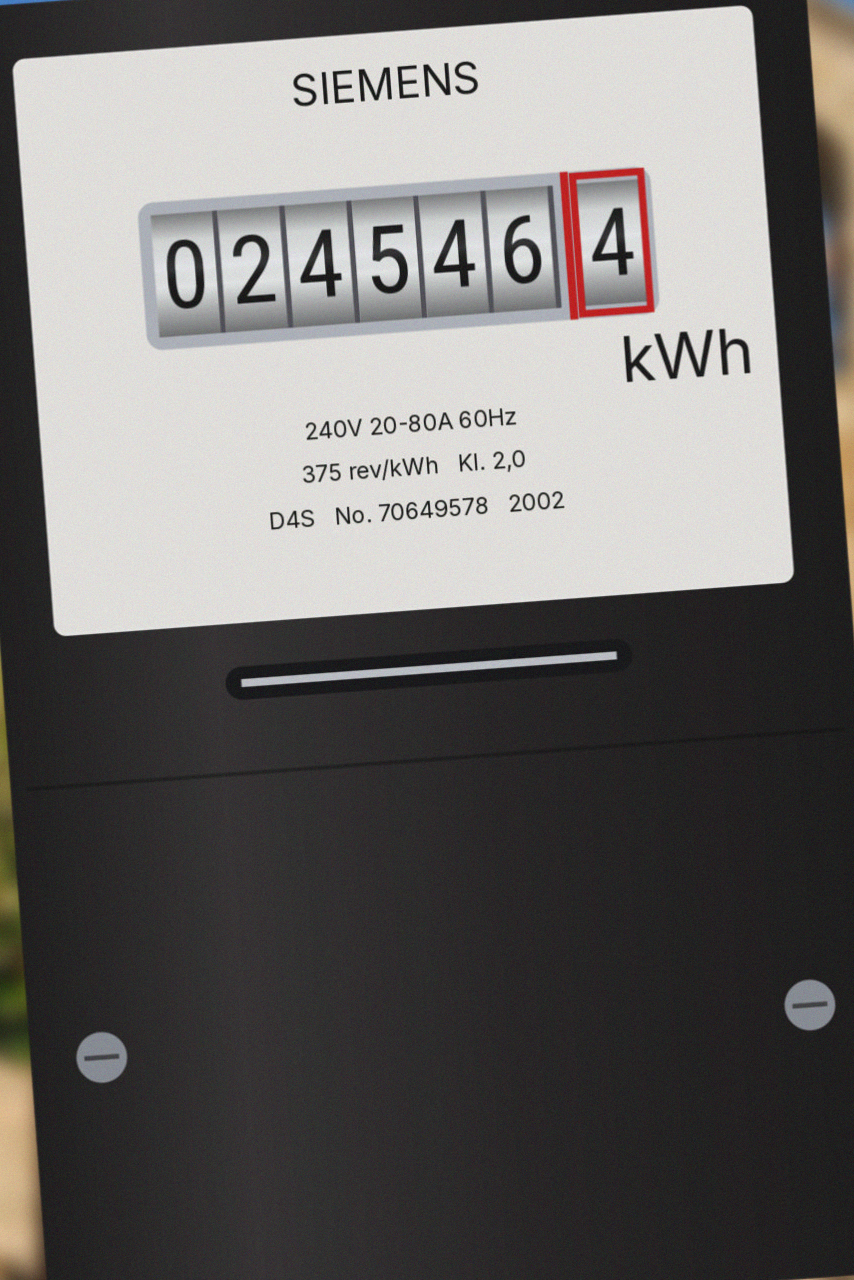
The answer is 24546.4 kWh
